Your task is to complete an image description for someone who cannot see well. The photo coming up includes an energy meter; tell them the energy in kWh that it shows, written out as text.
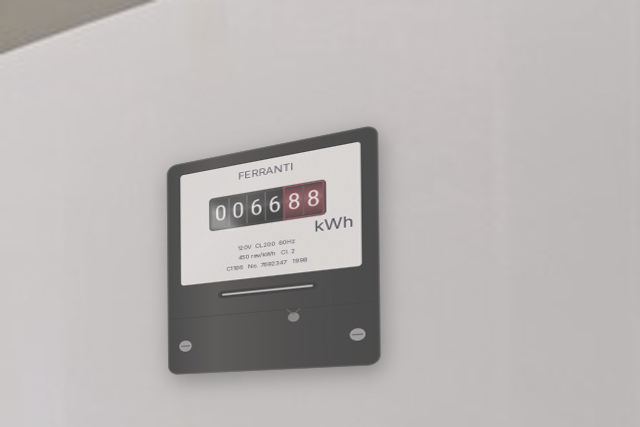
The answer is 66.88 kWh
